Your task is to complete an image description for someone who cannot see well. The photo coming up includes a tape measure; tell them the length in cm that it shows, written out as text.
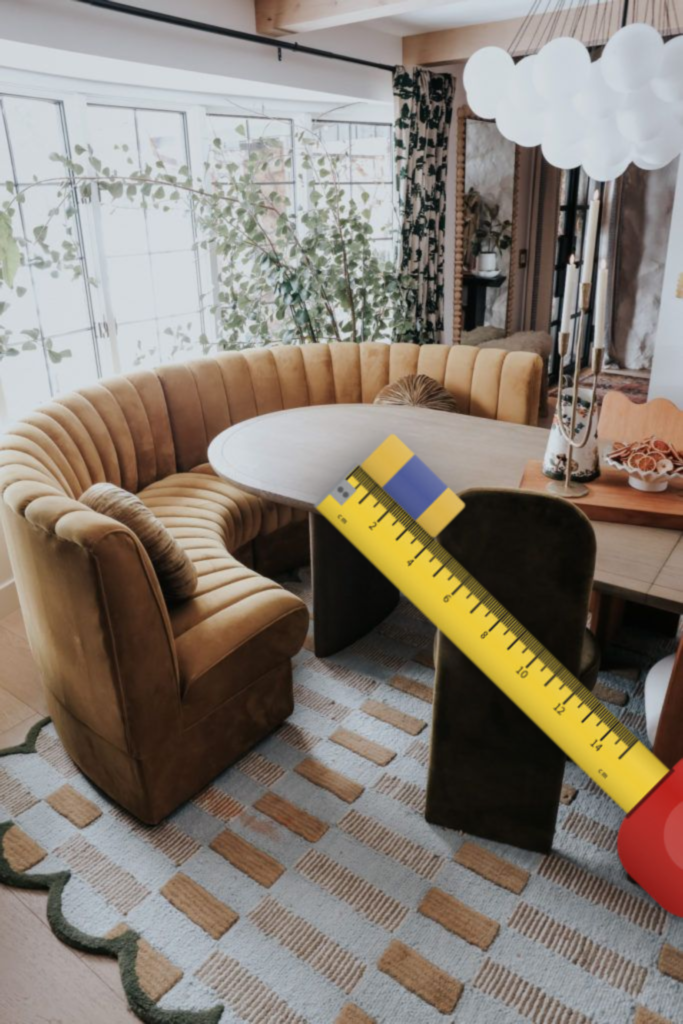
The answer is 4 cm
